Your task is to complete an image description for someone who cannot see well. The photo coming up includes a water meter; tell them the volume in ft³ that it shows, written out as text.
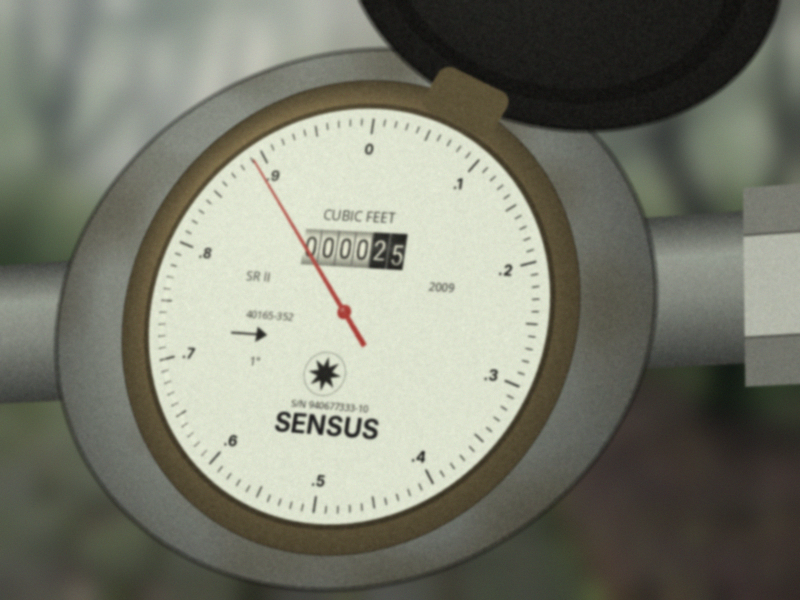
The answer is 24.89 ft³
